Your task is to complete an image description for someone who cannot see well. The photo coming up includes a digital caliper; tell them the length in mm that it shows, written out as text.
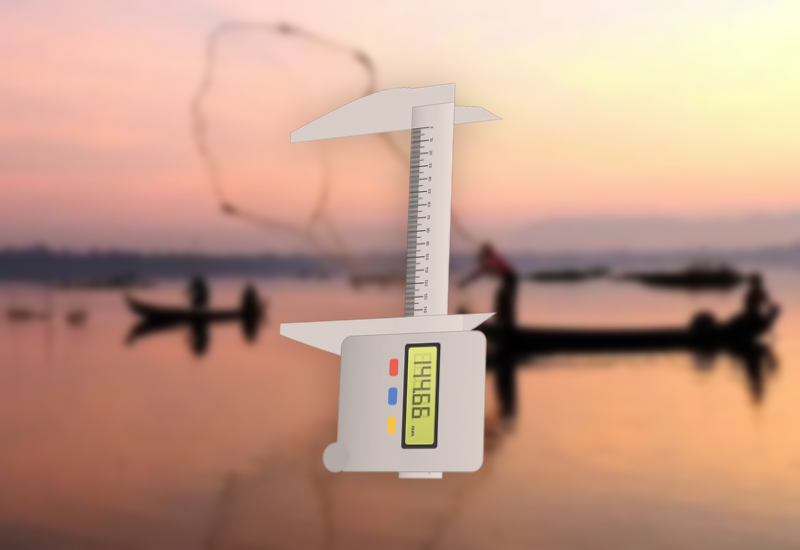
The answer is 144.66 mm
